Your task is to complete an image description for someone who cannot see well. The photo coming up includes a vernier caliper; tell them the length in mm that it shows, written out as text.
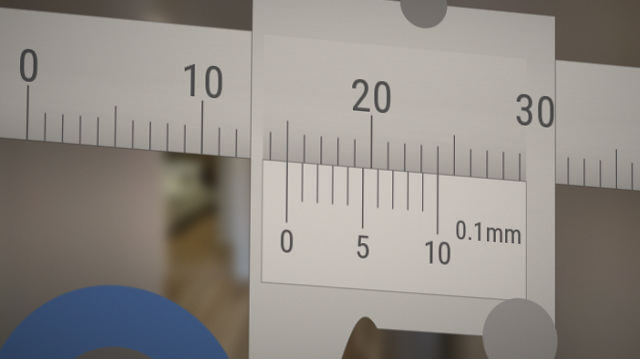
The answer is 15.0 mm
